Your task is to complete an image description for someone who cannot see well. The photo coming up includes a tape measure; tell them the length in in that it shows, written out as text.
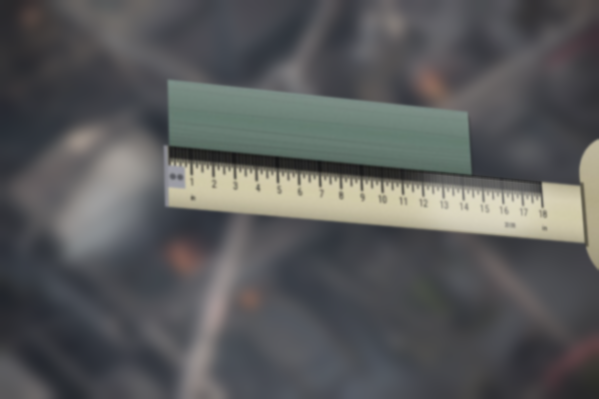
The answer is 14.5 in
